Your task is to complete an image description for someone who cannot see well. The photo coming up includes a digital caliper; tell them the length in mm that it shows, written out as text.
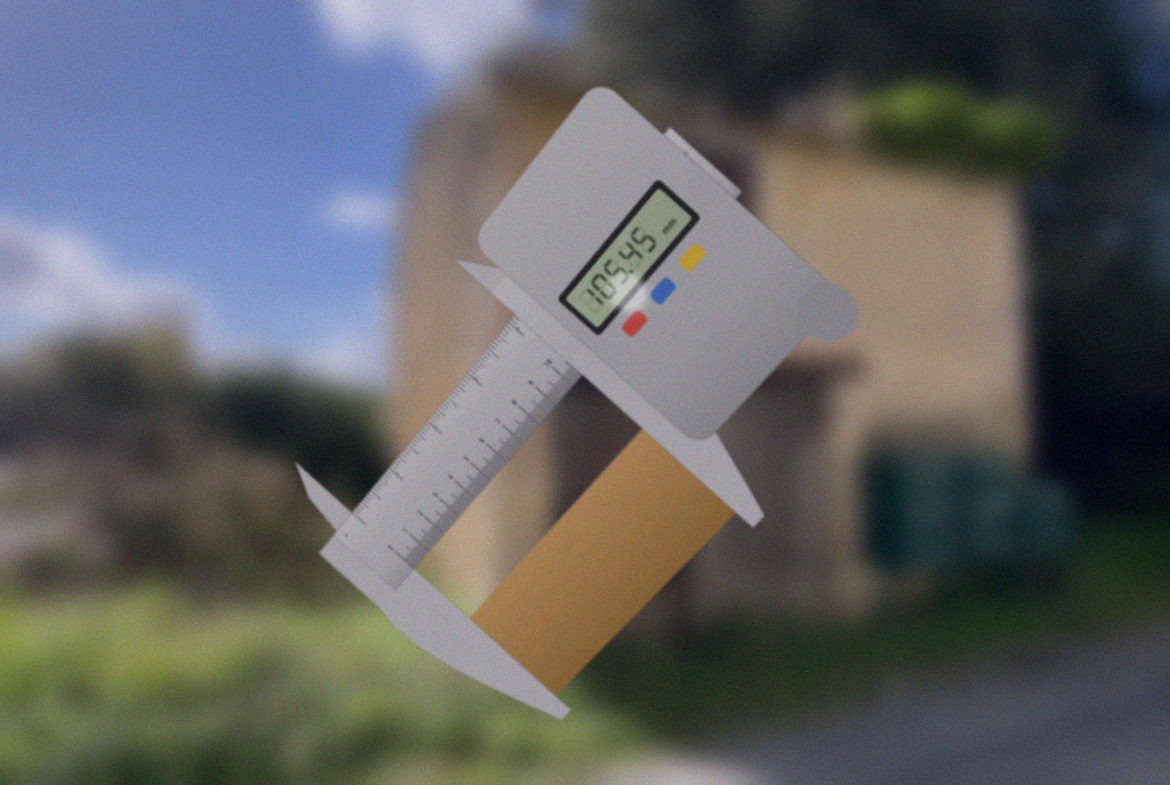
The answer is 105.45 mm
